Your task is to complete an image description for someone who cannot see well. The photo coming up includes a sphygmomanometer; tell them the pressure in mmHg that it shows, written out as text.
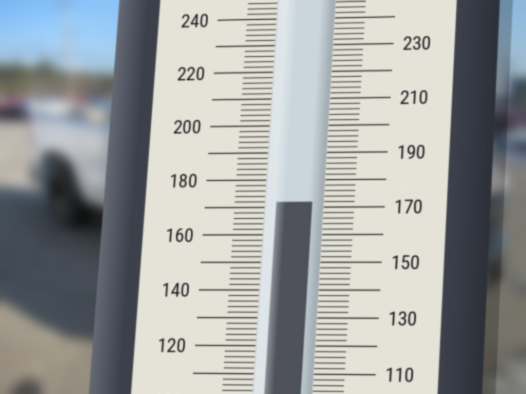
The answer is 172 mmHg
